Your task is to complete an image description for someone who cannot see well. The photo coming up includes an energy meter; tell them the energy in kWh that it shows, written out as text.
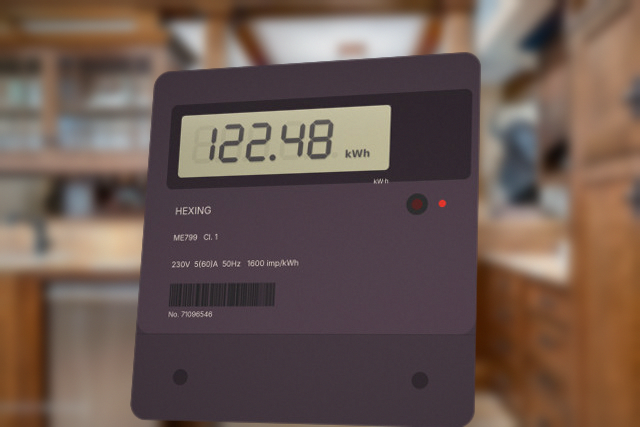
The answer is 122.48 kWh
